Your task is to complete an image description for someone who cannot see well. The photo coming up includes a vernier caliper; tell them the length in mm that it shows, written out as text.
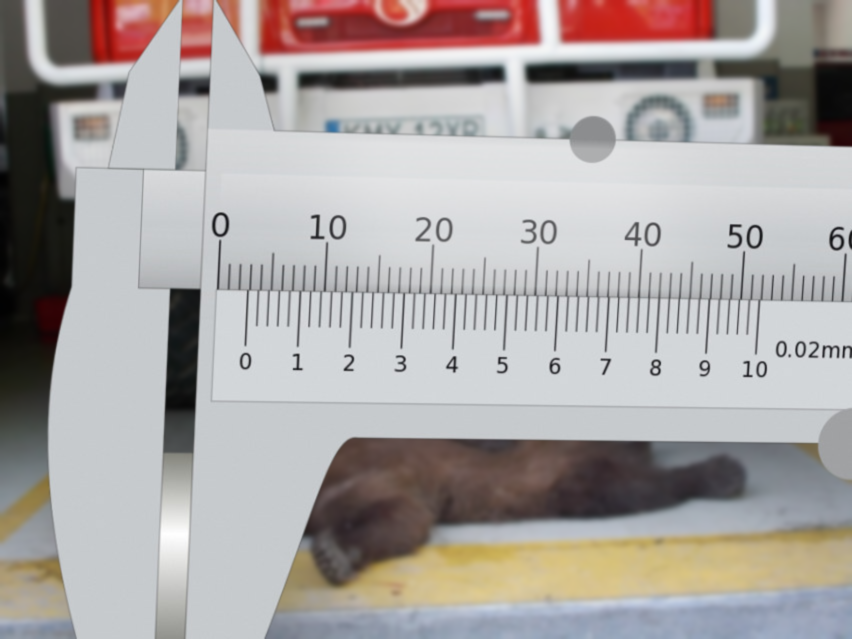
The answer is 2.8 mm
